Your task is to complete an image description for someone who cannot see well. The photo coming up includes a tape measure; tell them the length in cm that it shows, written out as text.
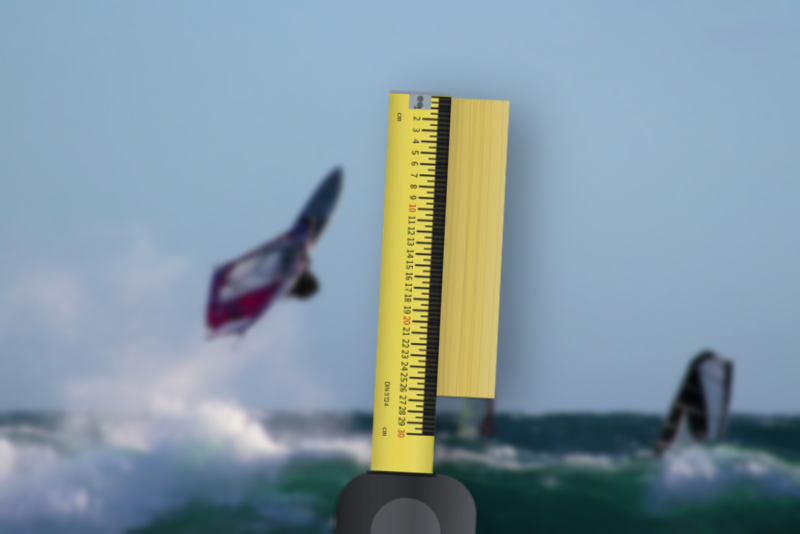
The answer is 26.5 cm
